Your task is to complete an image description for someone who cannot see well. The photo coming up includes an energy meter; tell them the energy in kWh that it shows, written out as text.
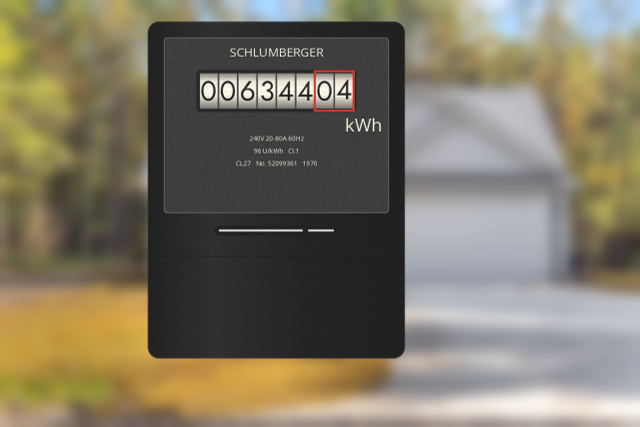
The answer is 6344.04 kWh
